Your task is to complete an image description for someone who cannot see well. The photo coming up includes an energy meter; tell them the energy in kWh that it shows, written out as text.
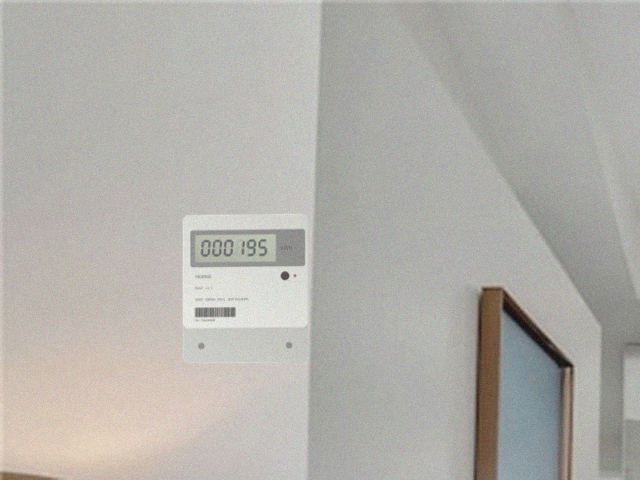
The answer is 195 kWh
